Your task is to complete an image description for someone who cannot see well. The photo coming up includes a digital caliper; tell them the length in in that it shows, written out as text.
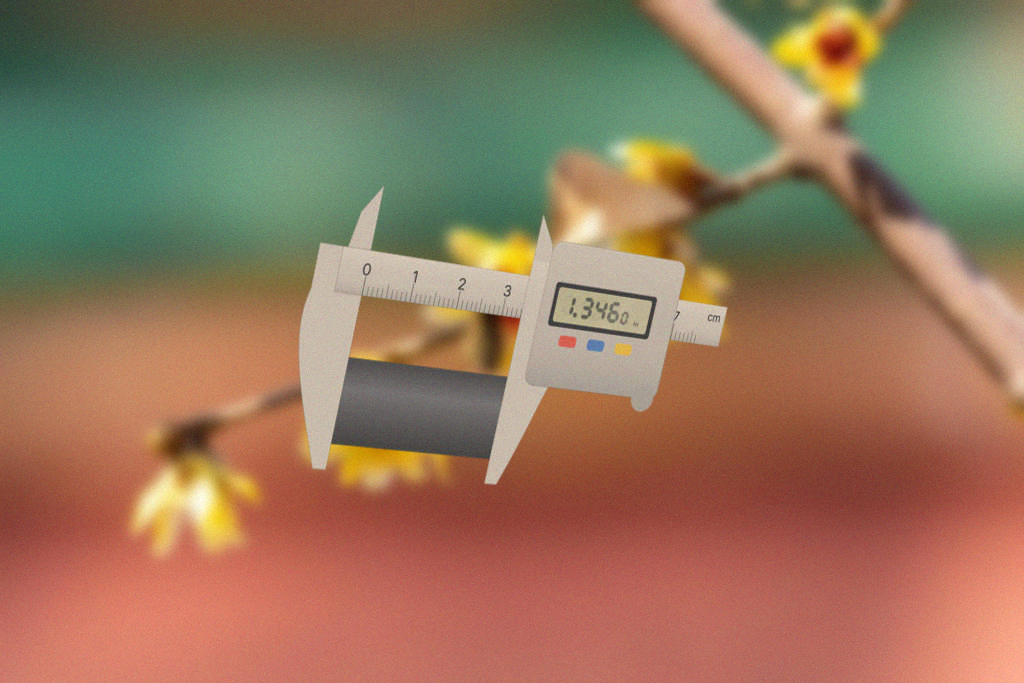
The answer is 1.3460 in
